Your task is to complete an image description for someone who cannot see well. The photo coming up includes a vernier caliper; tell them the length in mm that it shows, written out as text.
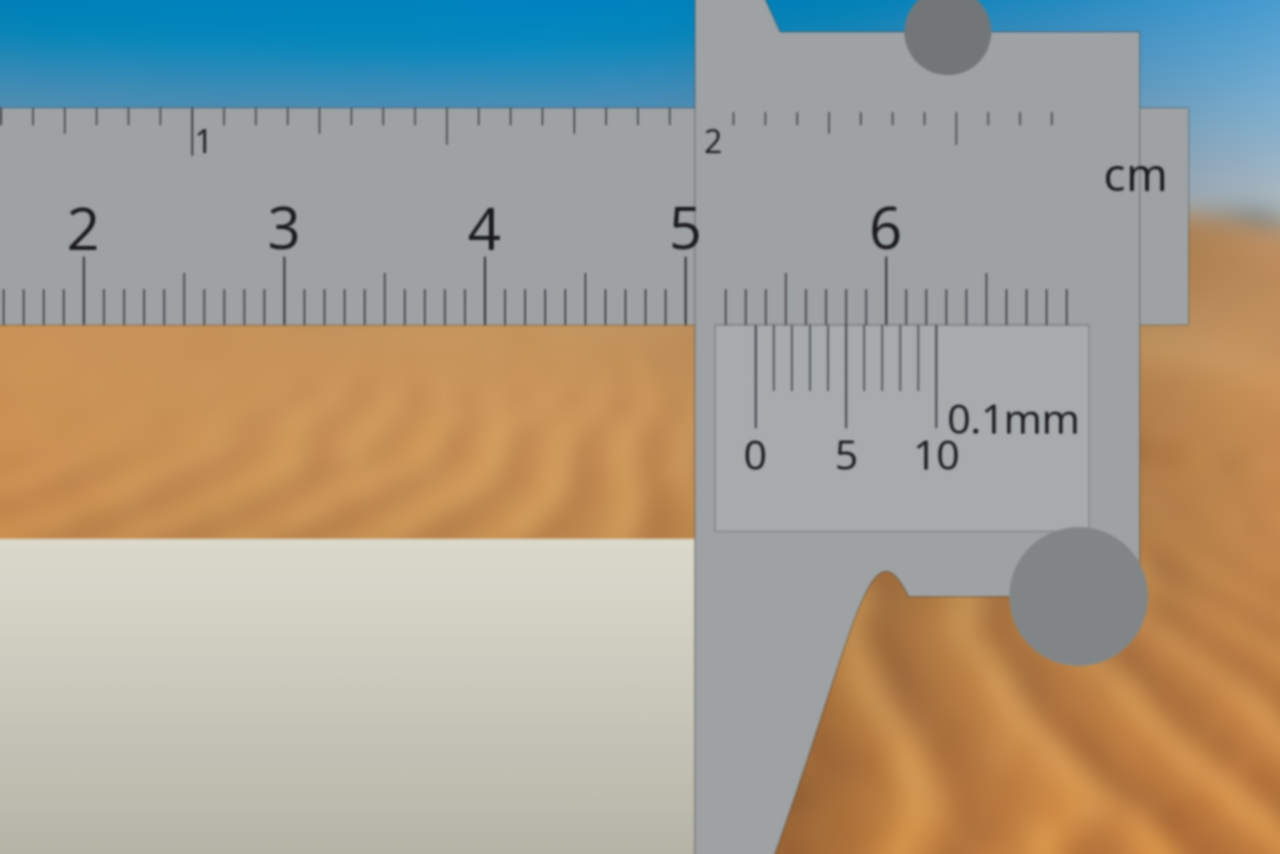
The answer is 53.5 mm
